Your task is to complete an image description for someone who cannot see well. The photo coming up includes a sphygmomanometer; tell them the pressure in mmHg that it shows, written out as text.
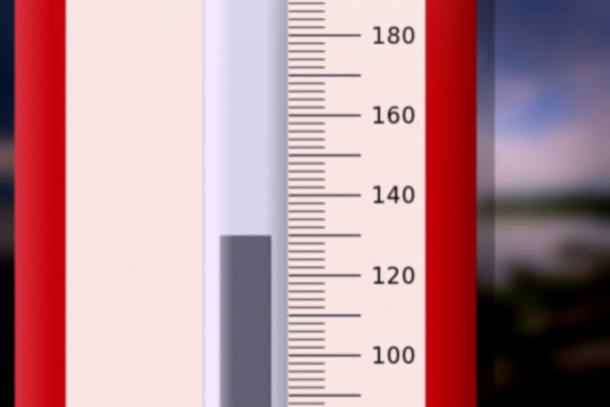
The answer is 130 mmHg
